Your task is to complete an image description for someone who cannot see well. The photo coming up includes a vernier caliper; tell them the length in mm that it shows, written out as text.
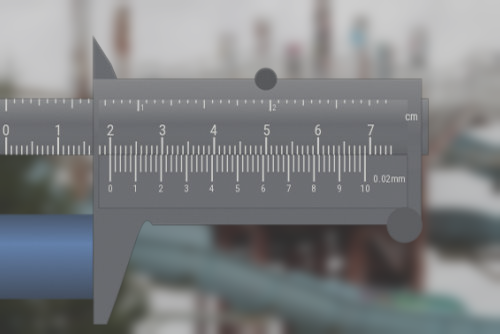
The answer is 20.0 mm
